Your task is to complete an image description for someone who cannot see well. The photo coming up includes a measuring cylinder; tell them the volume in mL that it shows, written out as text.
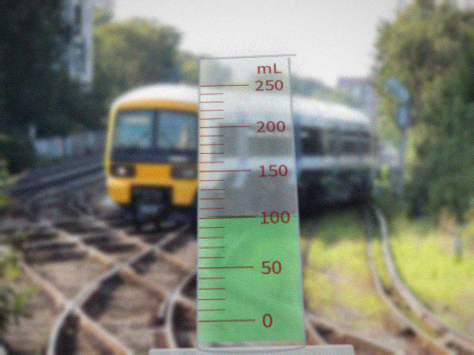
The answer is 100 mL
